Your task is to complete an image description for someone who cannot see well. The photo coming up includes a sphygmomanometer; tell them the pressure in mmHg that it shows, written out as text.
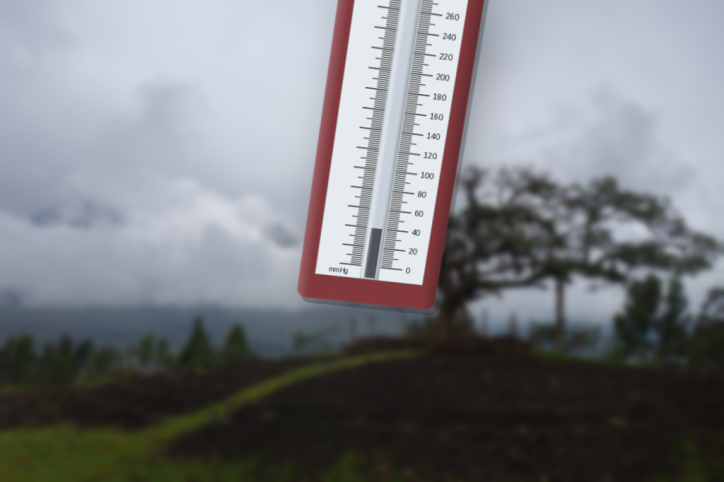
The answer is 40 mmHg
